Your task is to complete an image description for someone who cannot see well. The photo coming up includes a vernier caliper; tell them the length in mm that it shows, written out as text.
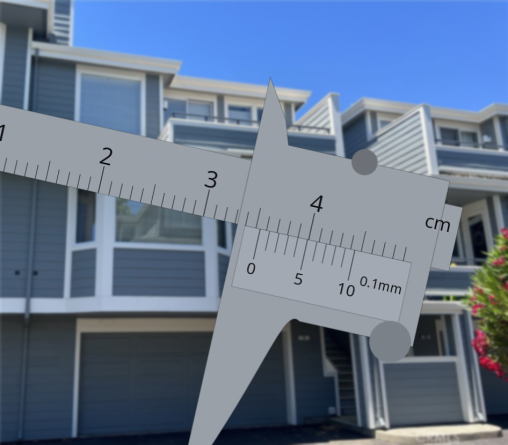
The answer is 35.4 mm
